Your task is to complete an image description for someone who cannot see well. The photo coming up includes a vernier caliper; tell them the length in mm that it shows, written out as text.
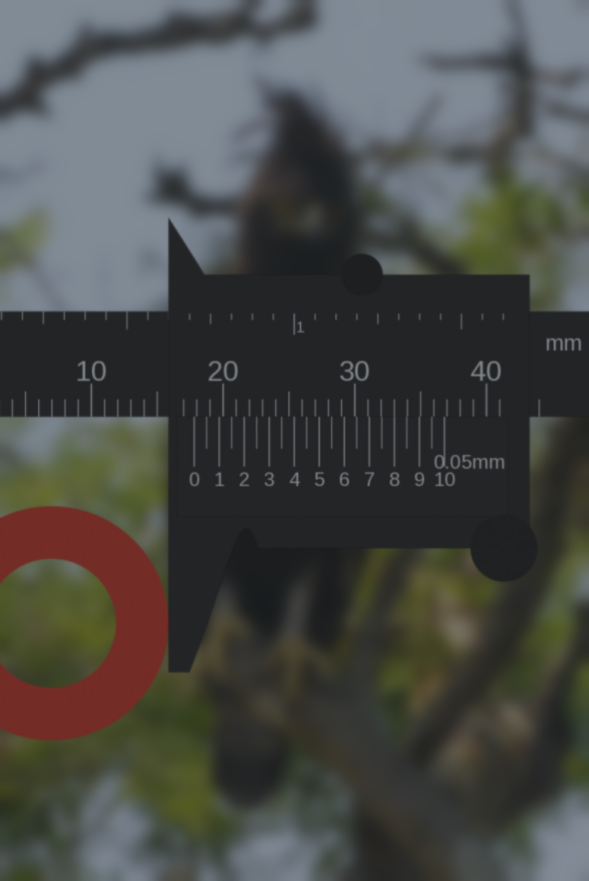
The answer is 17.8 mm
